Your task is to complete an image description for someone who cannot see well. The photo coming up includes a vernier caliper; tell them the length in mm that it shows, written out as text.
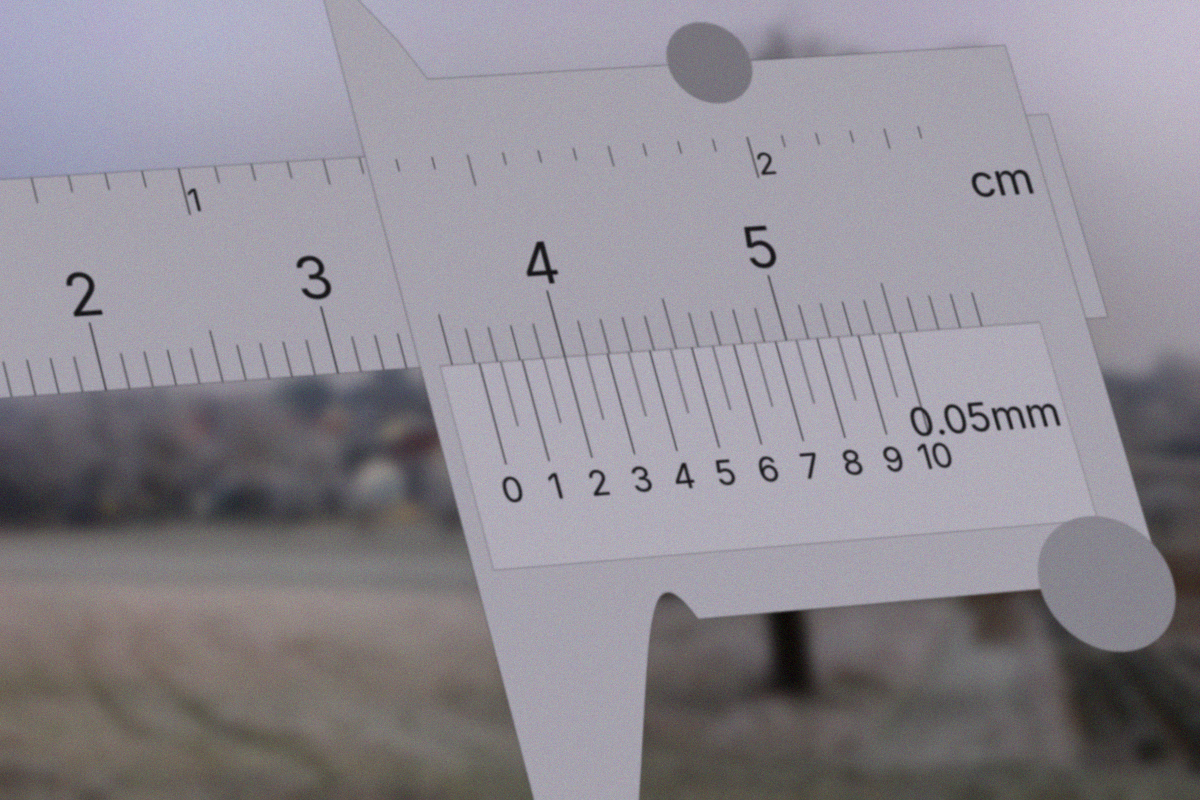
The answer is 36.2 mm
